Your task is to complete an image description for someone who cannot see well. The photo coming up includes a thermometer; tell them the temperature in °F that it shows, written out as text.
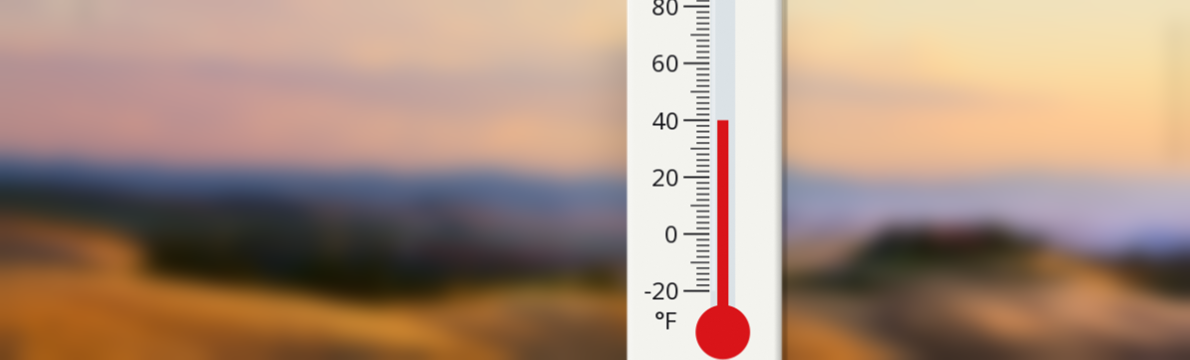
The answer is 40 °F
